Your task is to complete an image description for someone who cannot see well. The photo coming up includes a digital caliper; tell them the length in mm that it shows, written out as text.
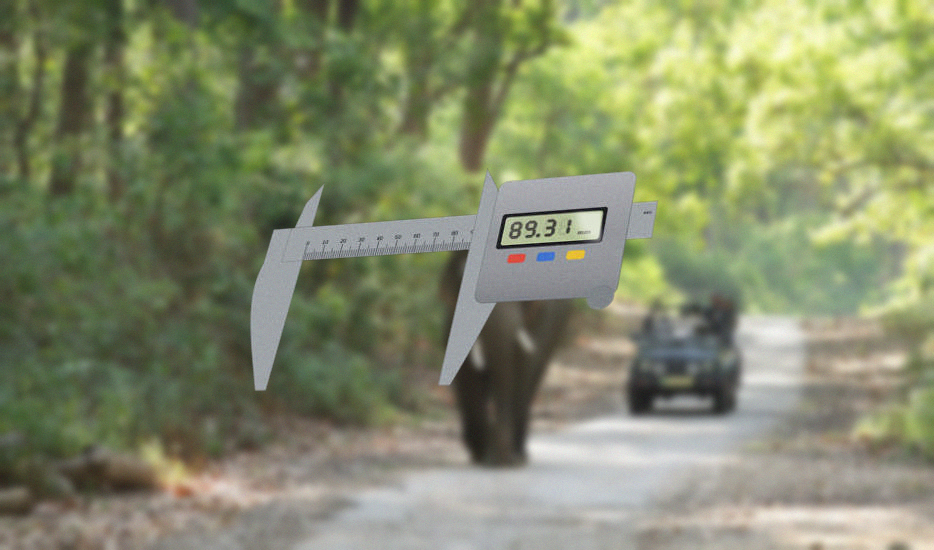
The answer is 89.31 mm
